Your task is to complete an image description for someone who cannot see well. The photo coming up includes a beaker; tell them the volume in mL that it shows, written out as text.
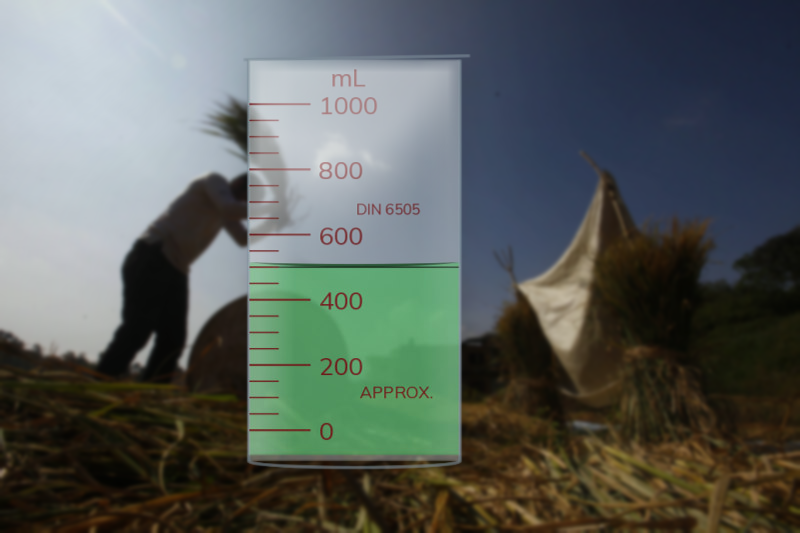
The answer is 500 mL
